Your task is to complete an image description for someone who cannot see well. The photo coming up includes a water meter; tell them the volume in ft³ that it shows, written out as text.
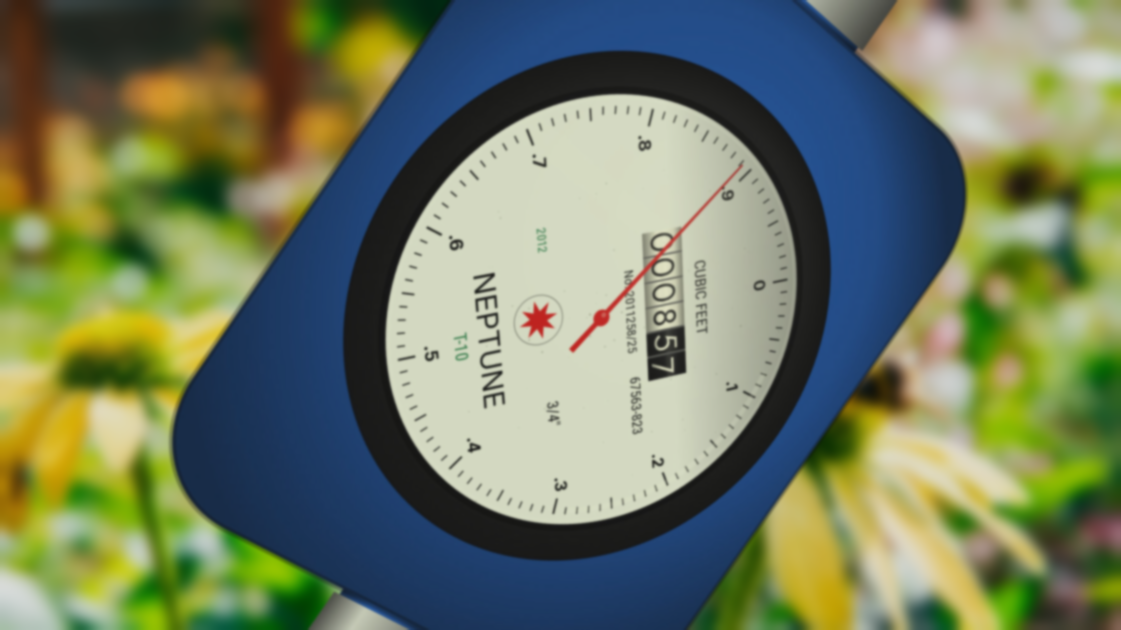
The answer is 856.89 ft³
